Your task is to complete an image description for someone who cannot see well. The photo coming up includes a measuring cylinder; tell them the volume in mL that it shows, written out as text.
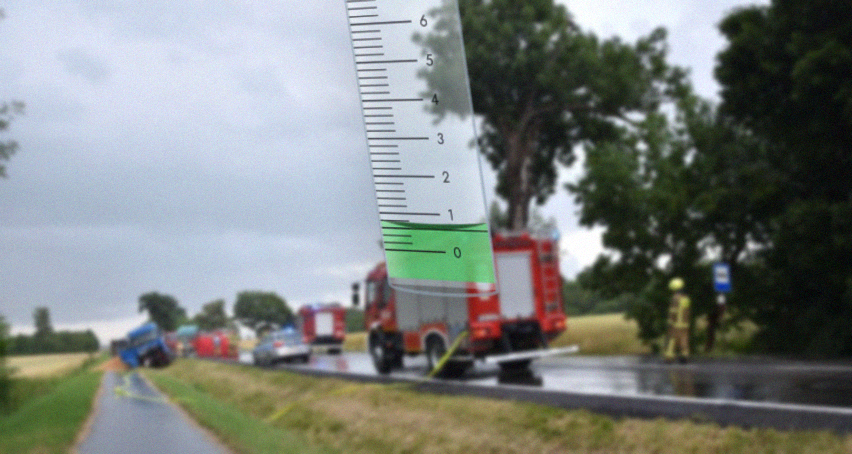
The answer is 0.6 mL
